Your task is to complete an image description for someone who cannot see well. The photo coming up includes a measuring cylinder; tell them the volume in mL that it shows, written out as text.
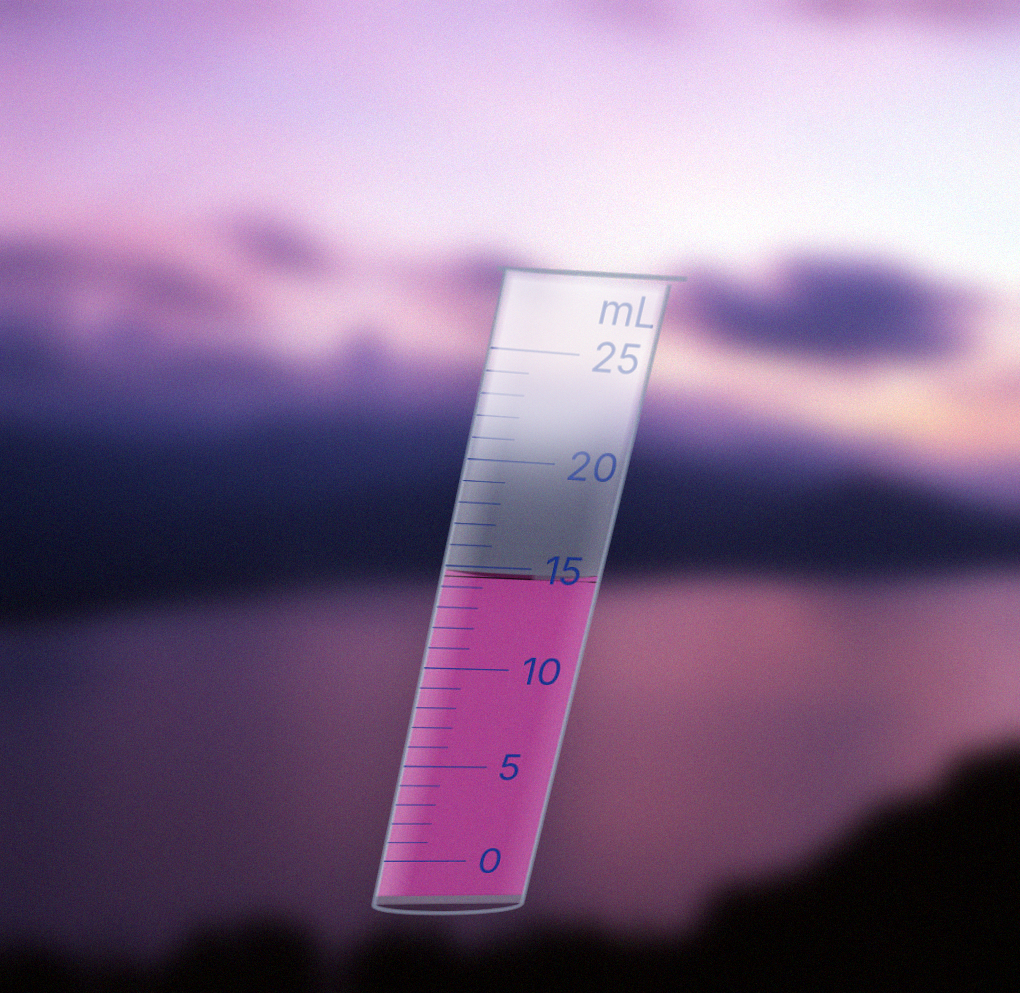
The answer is 14.5 mL
